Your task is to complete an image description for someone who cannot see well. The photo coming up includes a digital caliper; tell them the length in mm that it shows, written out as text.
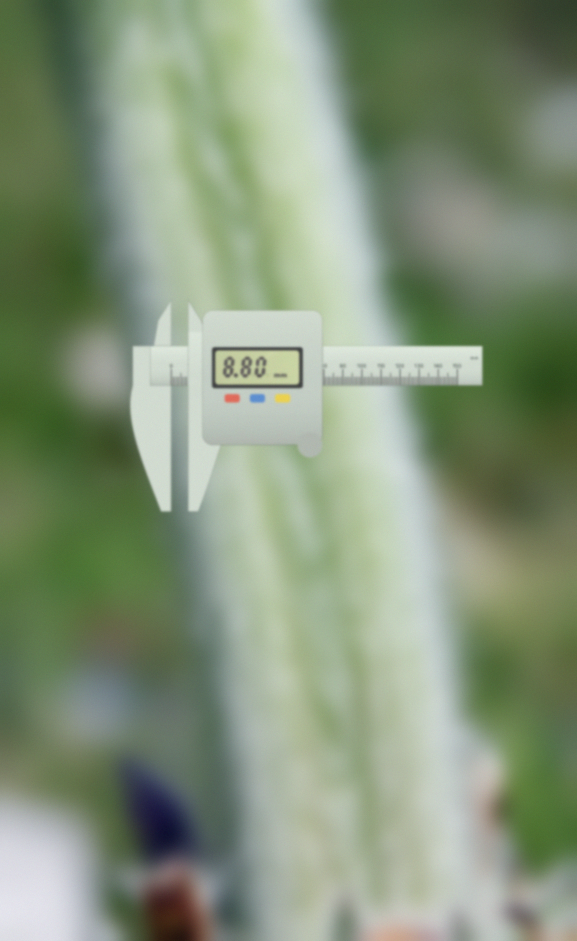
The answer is 8.80 mm
